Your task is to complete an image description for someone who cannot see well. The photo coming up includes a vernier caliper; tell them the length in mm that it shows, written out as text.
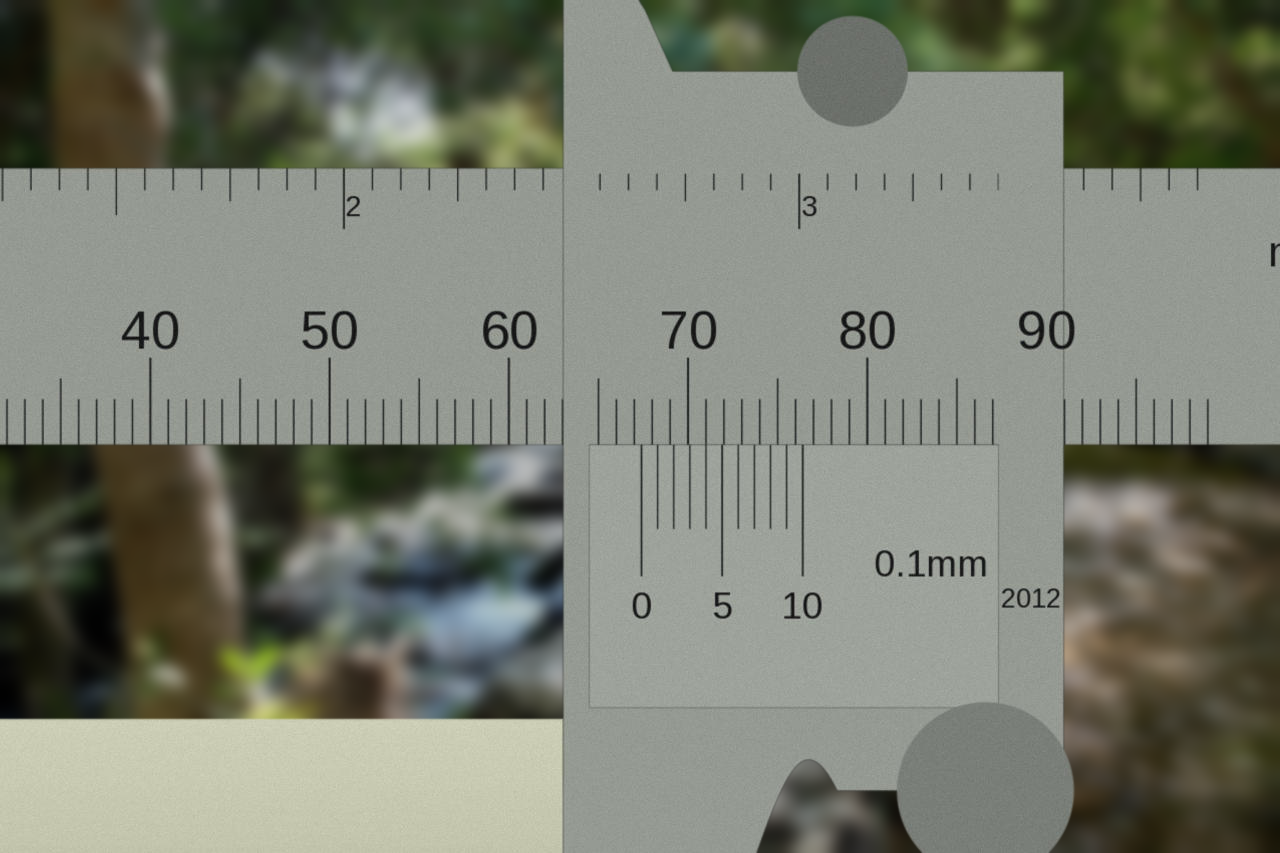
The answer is 67.4 mm
